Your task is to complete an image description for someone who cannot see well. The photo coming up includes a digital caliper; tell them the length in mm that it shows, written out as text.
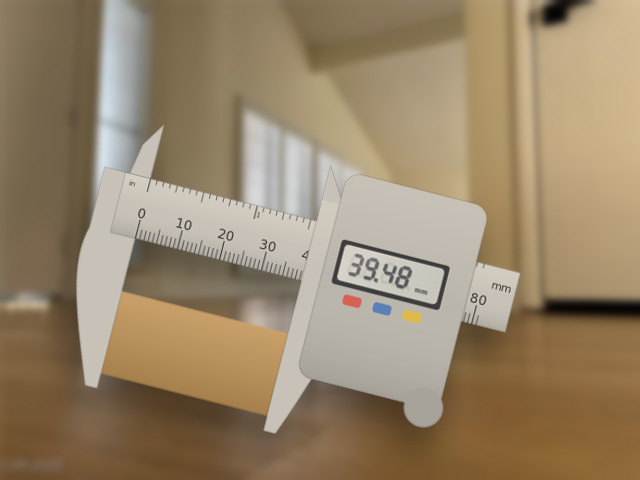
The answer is 39.48 mm
